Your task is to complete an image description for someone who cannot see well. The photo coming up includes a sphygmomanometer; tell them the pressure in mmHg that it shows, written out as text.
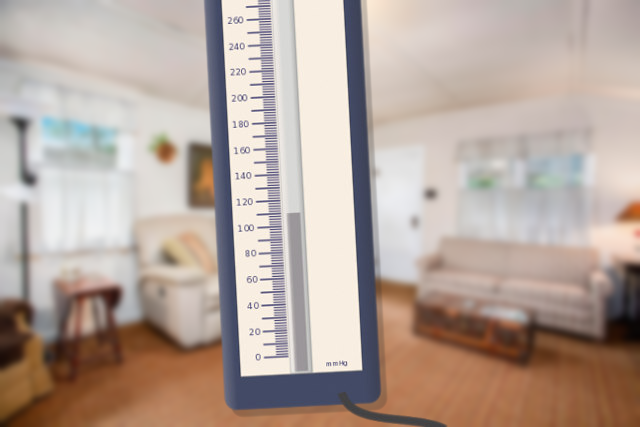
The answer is 110 mmHg
